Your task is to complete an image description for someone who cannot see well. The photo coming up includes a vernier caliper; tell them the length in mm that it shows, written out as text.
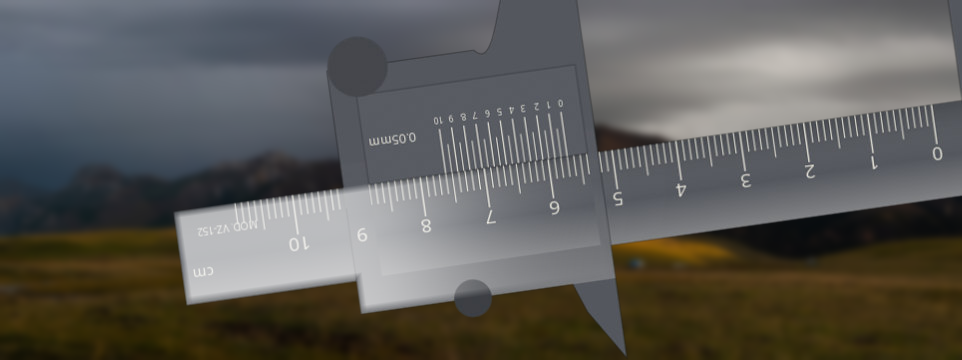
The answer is 57.0 mm
